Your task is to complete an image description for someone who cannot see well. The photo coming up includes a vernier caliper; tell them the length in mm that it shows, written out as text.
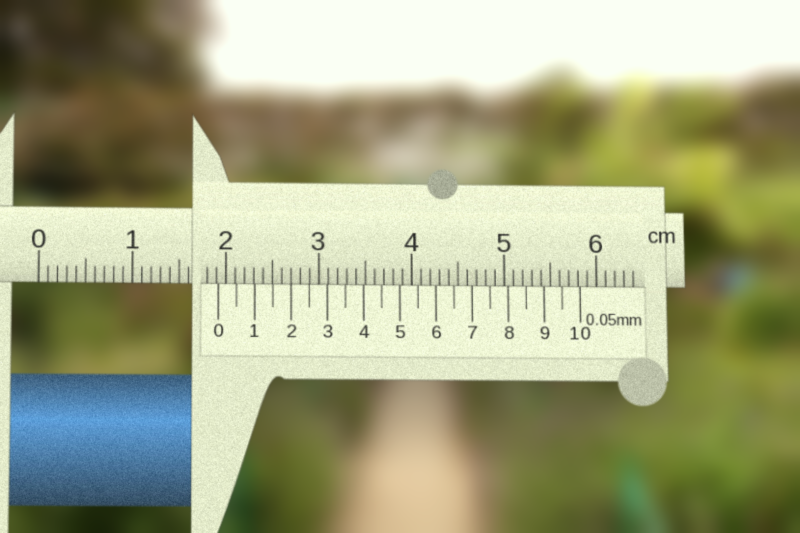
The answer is 19.2 mm
